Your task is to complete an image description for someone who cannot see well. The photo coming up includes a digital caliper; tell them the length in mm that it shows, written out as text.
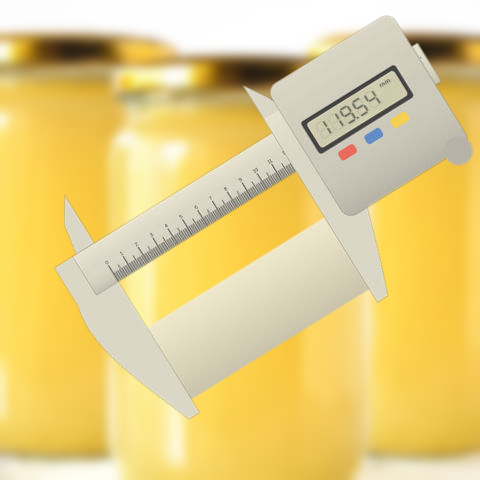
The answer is 119.54 mm
